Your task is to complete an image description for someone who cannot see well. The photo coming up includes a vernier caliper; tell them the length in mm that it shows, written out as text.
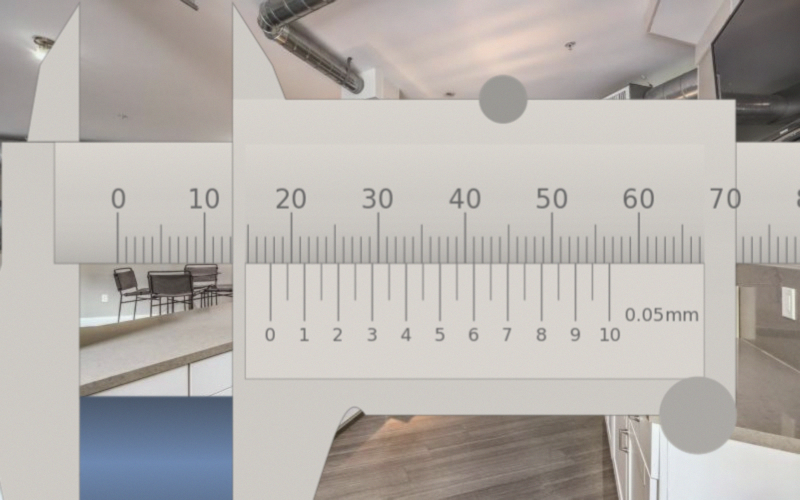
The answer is 17.6 mm
